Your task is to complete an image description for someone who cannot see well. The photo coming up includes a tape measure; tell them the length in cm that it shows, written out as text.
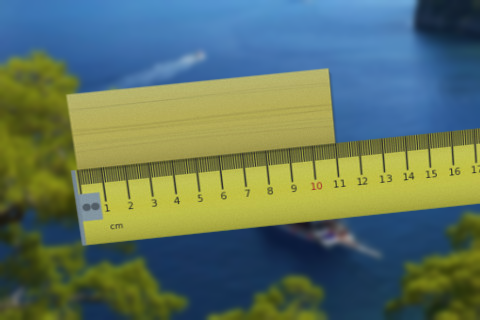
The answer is 11 cm
